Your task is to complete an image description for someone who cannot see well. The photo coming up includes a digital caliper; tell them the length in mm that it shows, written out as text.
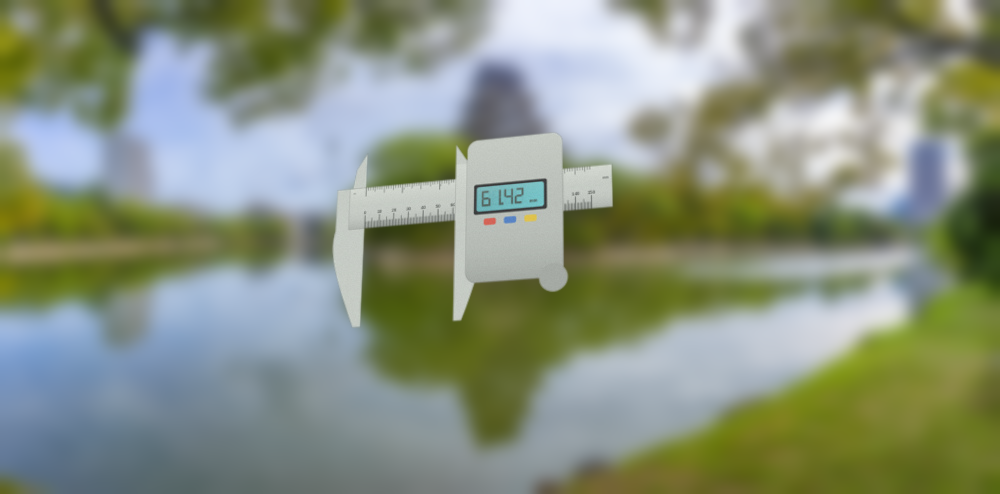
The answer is 61.42 mm
